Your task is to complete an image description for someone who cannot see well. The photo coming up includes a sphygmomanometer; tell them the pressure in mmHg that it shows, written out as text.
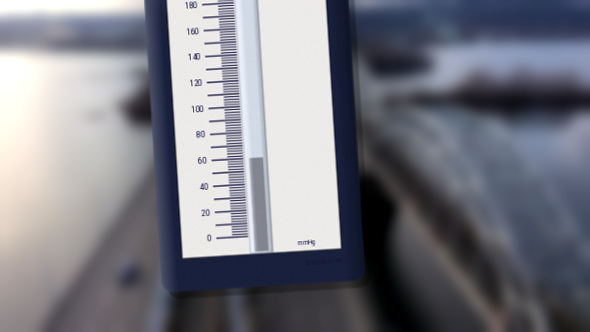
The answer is 60 mmHg
